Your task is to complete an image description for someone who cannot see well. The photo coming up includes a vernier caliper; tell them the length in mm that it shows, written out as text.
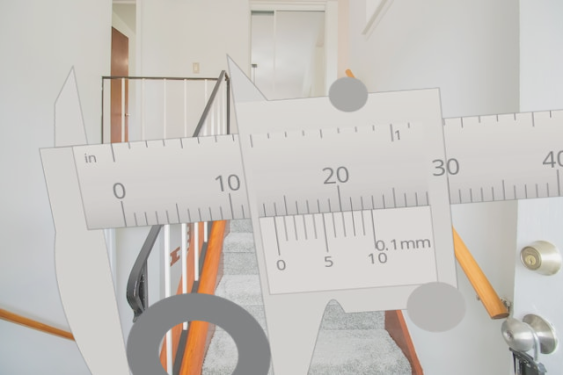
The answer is 13.8 mm
